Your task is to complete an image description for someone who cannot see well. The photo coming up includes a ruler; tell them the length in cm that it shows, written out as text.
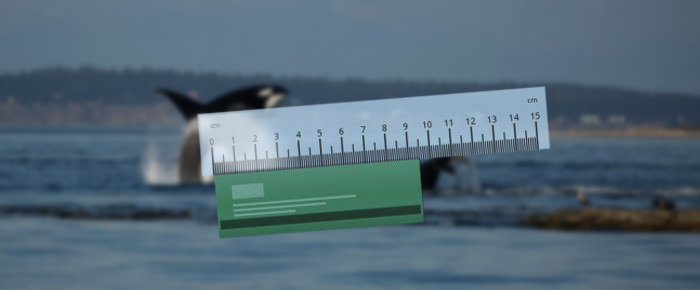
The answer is 9.5 cm
